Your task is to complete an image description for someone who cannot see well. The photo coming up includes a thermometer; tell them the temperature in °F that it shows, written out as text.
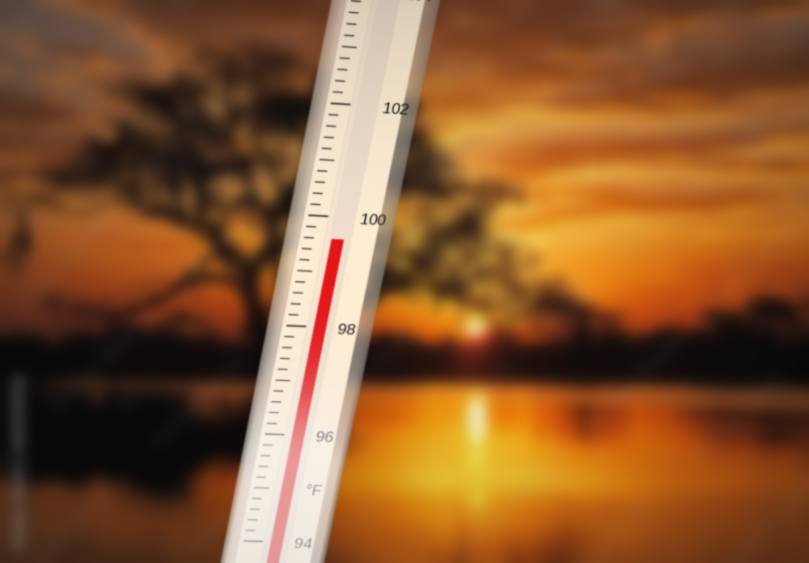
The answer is 99.6 °F
